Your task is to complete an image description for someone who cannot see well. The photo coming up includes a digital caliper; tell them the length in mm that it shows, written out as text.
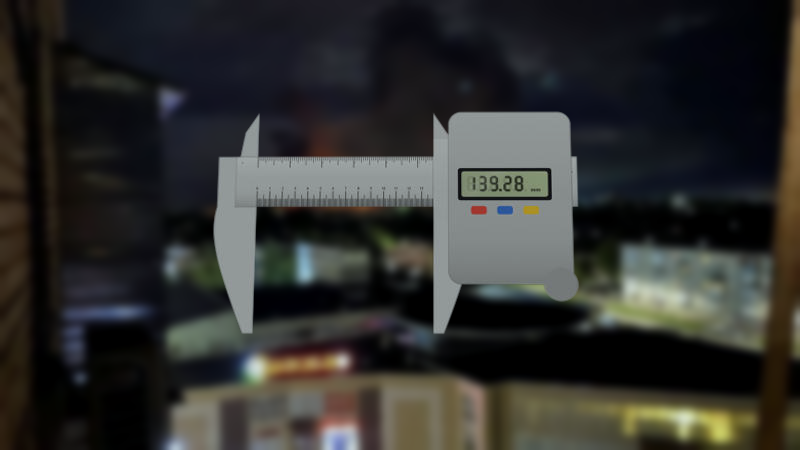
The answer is 139.28 mm
